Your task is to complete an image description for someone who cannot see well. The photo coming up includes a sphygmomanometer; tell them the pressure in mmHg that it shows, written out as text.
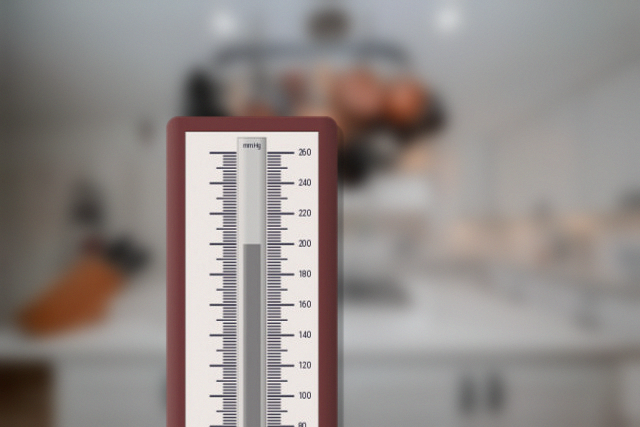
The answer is 200 mmHg
